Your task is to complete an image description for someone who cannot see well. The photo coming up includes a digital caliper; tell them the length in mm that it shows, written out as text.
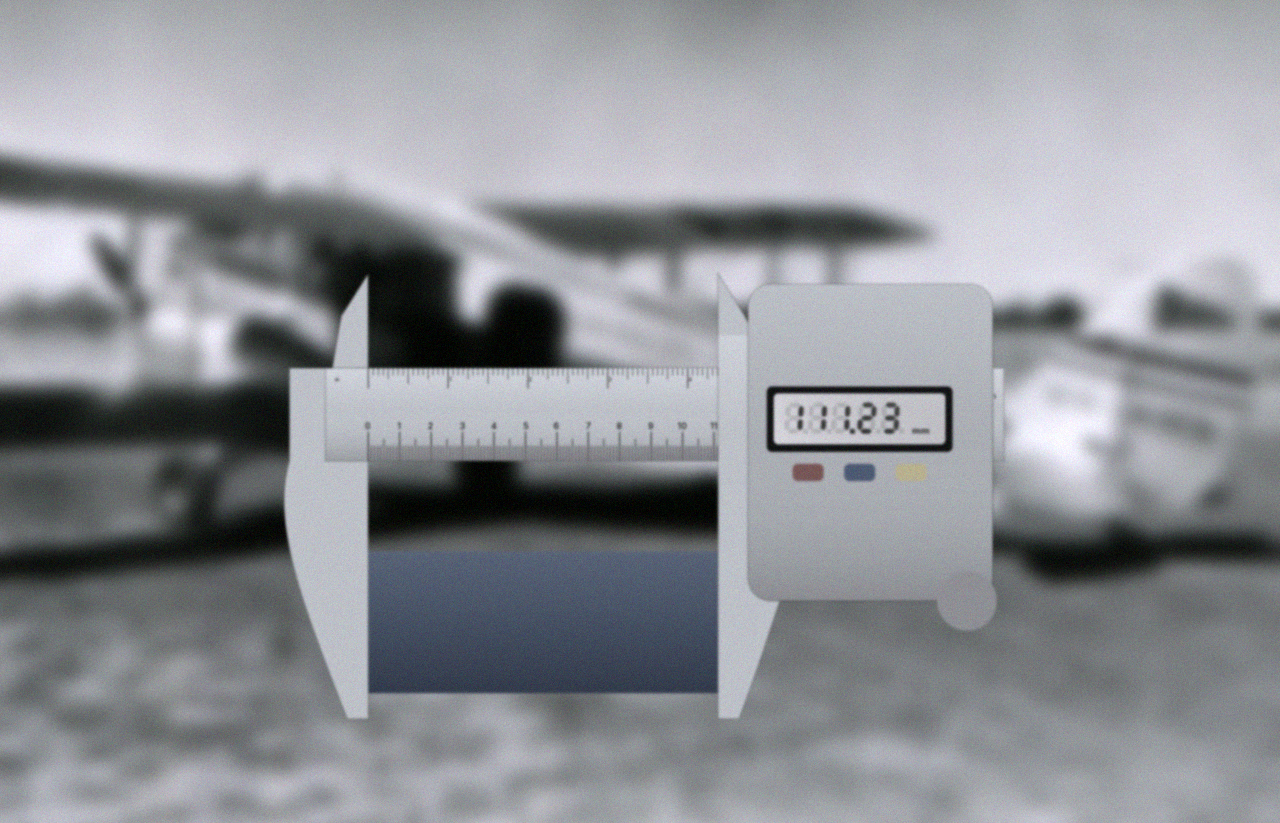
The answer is 111.23 mm
